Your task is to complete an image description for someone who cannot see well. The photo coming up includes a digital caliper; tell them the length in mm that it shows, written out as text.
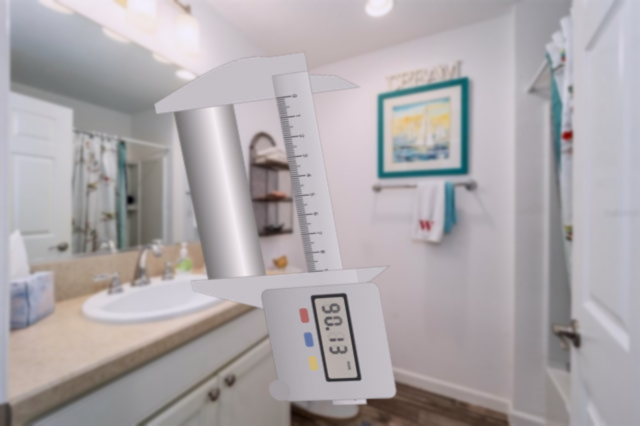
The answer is 90.13 mm
